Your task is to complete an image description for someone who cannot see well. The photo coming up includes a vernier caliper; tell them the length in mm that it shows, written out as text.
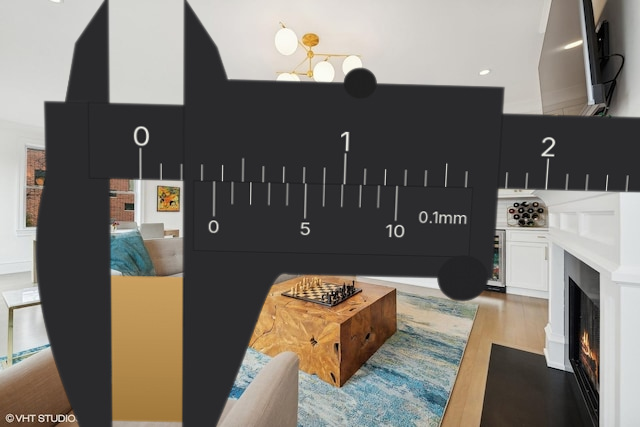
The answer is 3.6 mm
